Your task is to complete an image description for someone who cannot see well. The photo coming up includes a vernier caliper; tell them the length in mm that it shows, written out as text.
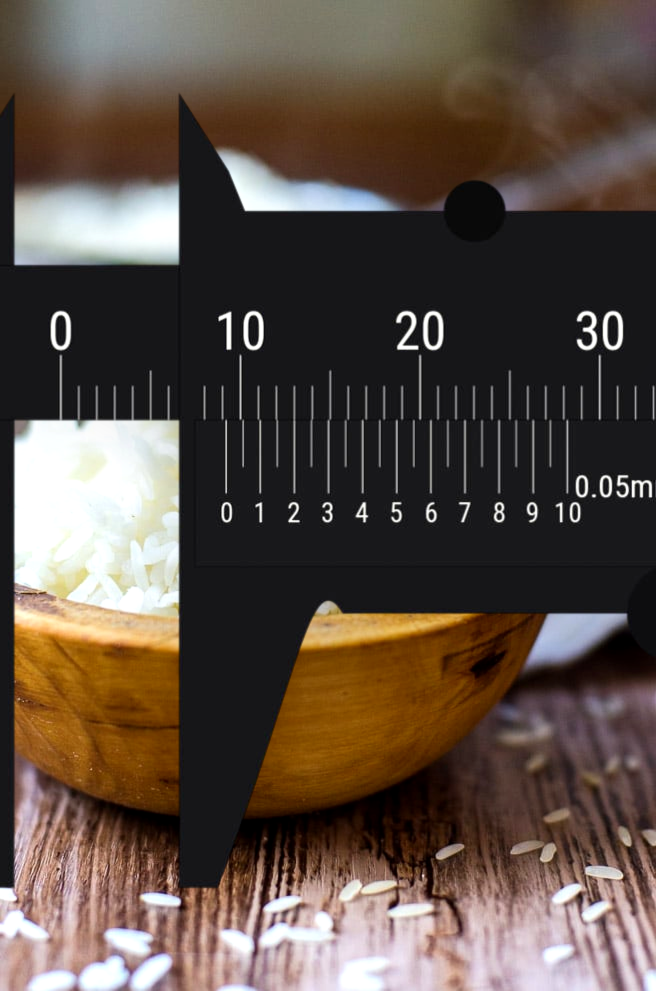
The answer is 9.2 mm
